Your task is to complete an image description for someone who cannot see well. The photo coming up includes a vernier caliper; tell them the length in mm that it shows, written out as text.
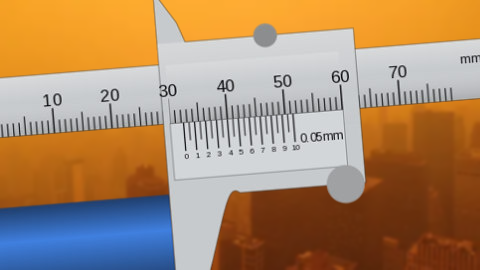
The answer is 32.4 mm
